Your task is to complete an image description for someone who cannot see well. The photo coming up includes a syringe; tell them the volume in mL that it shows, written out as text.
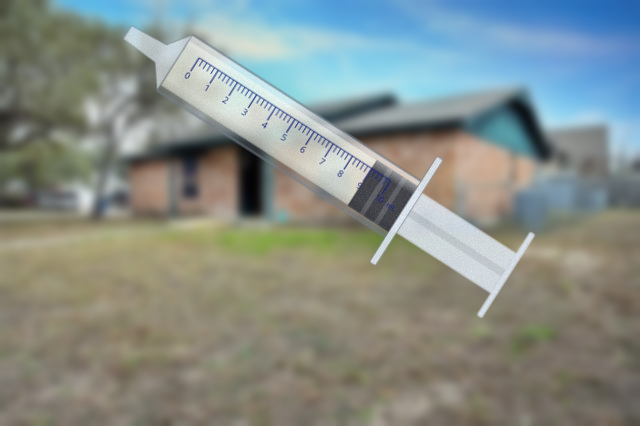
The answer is 9 mL
